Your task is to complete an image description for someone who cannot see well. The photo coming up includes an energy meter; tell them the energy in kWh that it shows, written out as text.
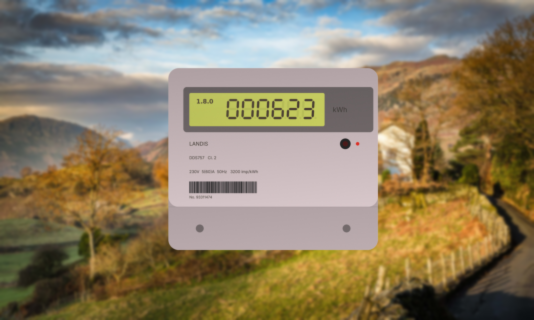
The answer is 623 kWh
